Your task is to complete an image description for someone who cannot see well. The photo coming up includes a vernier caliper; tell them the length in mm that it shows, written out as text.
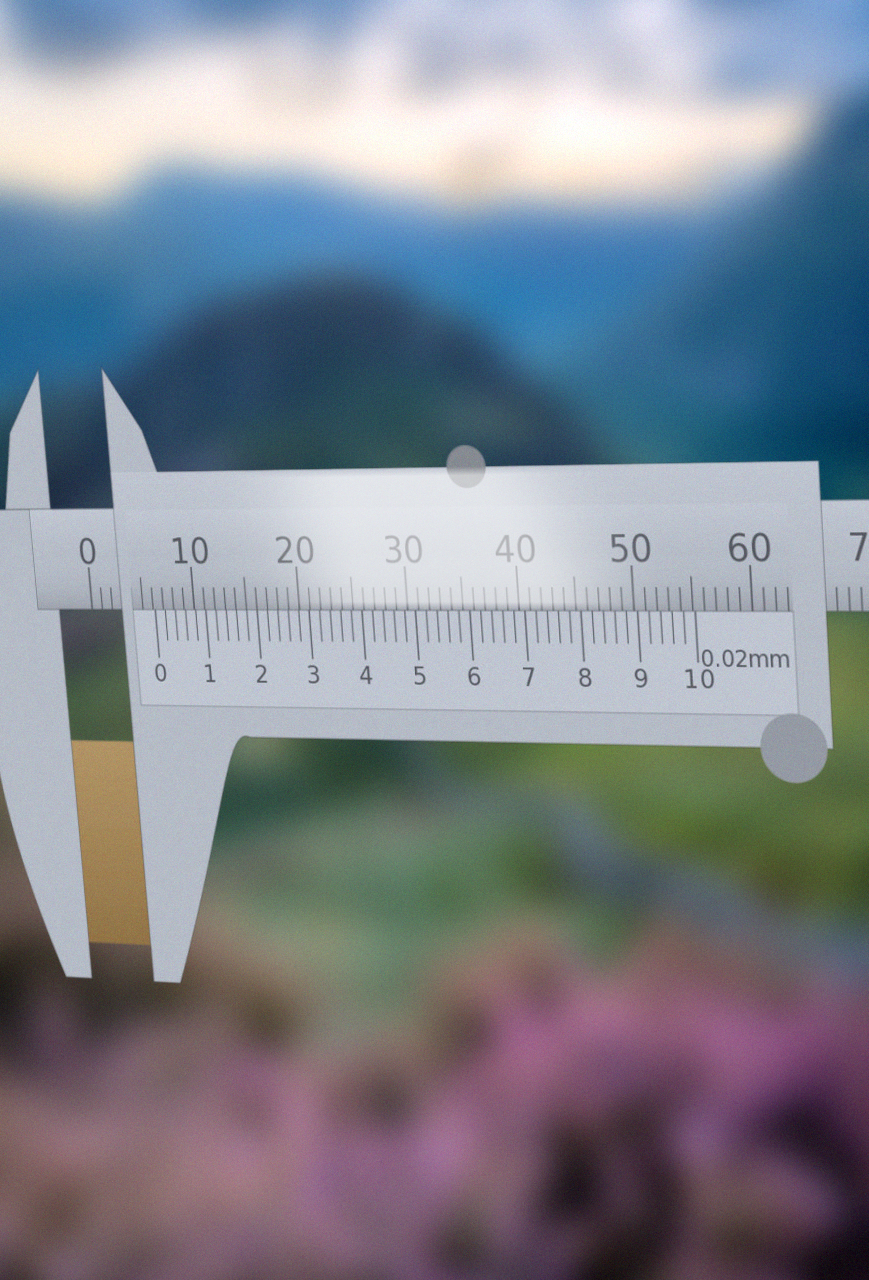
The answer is 6.2 mm
